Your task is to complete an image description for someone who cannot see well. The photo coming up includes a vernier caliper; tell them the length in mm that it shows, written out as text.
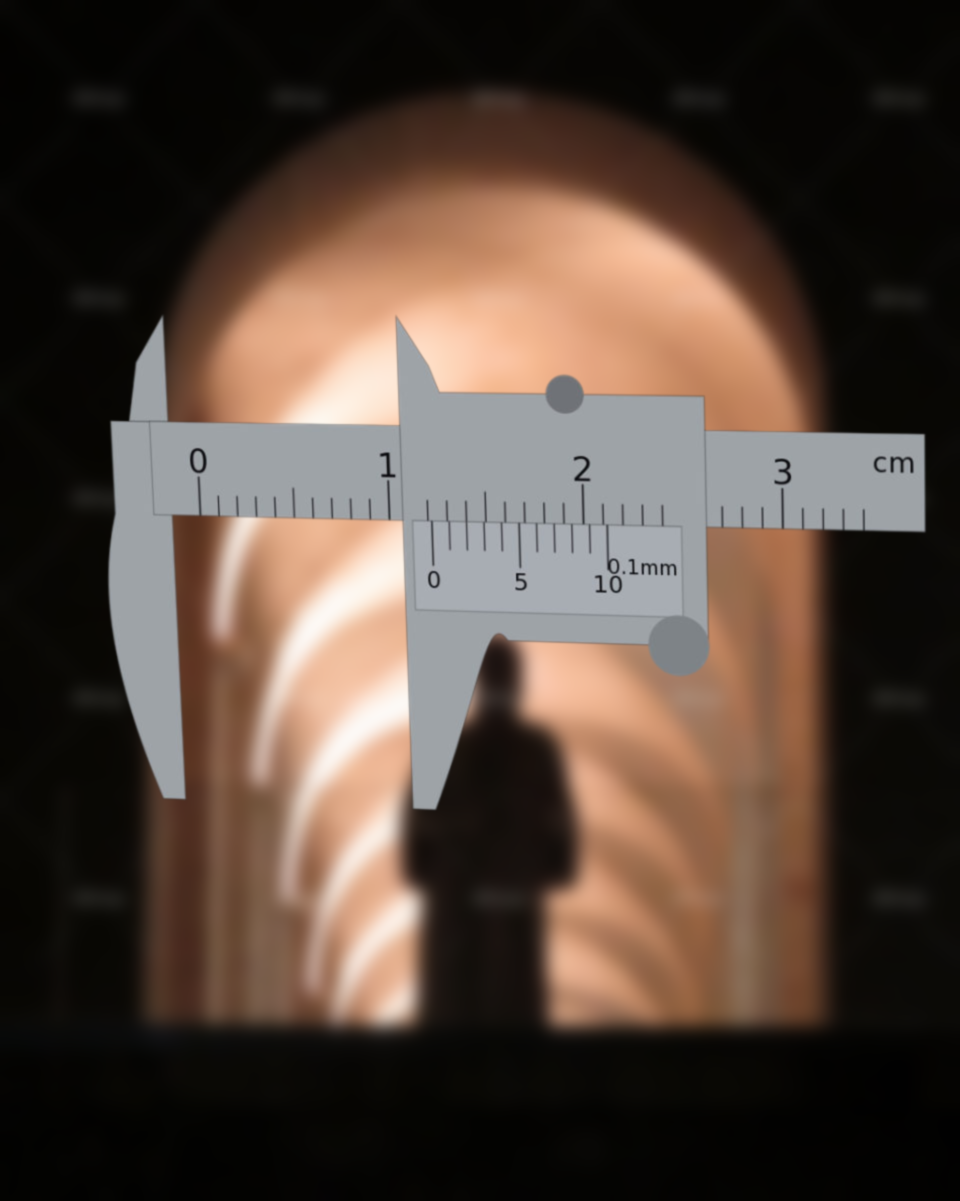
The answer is 12.2 mm
